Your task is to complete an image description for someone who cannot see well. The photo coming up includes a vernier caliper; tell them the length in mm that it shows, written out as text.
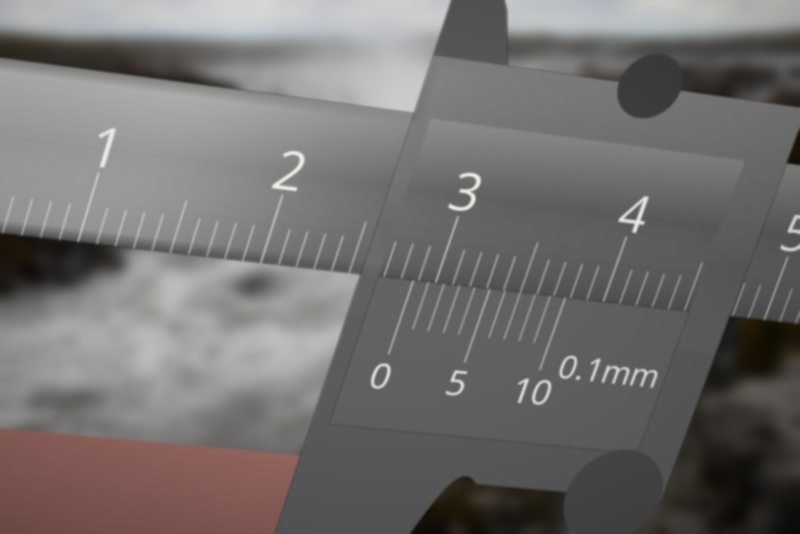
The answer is 28.7 mm
